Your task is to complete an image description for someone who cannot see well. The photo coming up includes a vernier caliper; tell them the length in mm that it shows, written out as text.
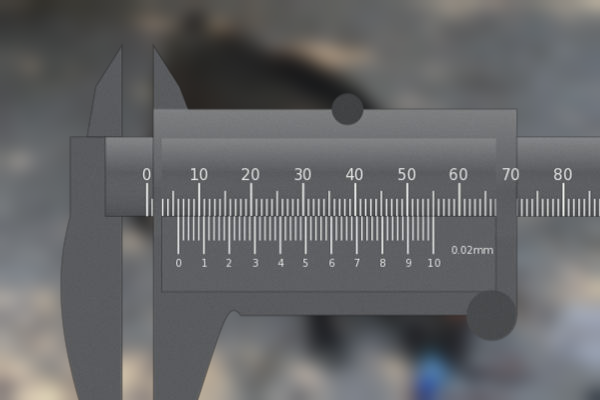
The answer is 6.0 mm
